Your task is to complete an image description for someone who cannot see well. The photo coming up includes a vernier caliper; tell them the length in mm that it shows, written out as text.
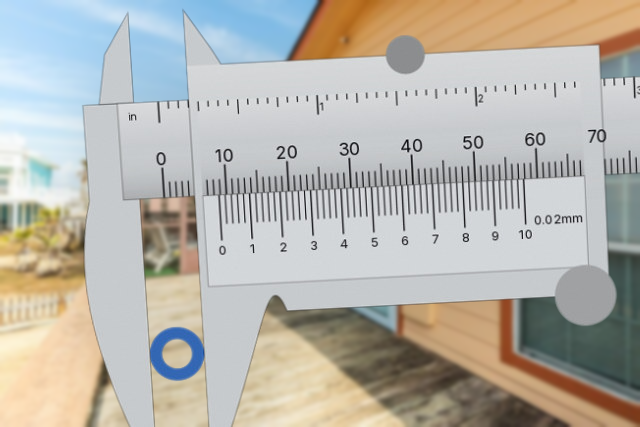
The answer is 8.8 mm
